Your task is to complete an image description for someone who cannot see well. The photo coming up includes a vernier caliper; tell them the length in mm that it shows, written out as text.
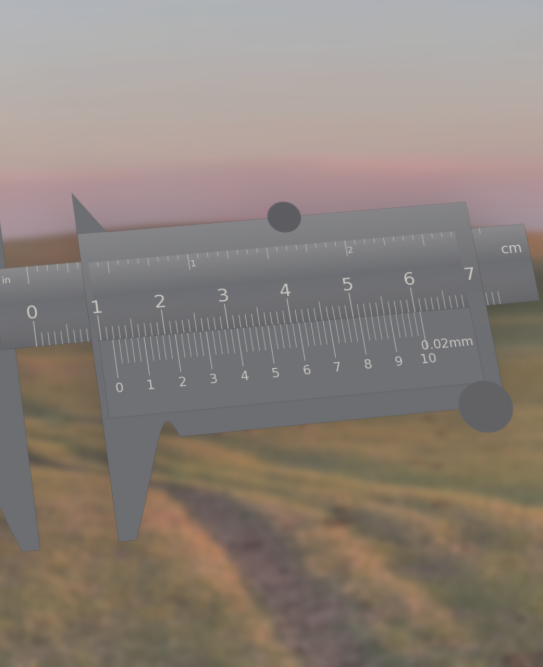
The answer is 11.8 mm
